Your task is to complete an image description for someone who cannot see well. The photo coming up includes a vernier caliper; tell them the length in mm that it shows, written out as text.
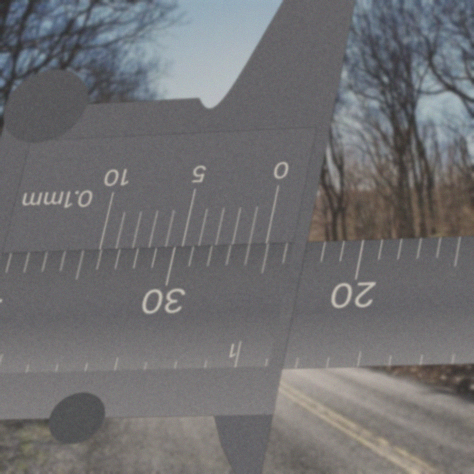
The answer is 25.1 mm
